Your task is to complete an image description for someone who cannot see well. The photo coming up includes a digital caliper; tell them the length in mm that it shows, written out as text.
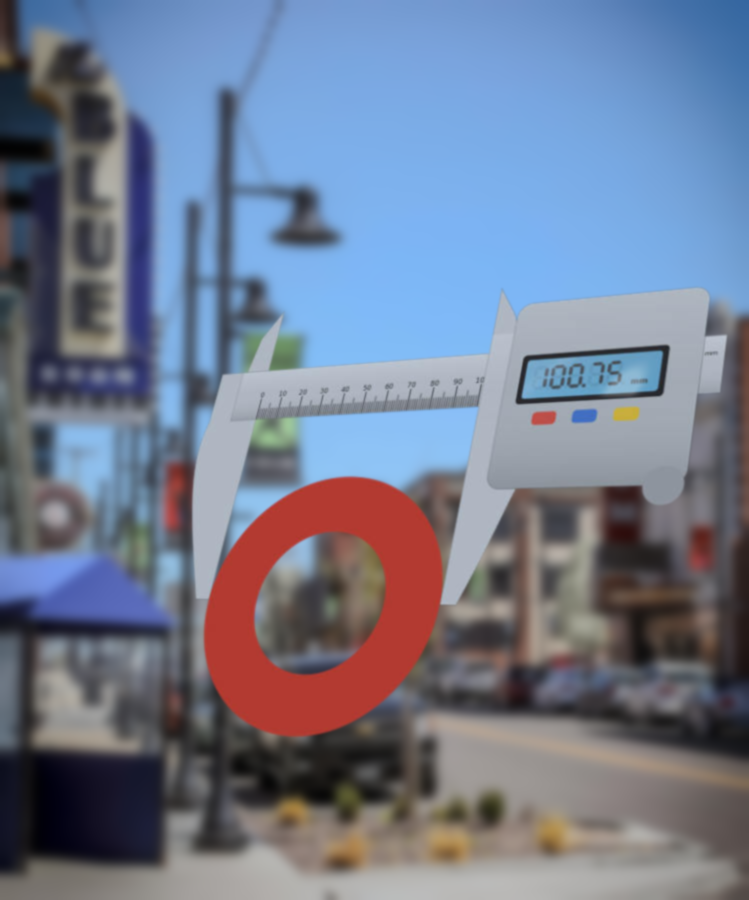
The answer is 100.75 mm
